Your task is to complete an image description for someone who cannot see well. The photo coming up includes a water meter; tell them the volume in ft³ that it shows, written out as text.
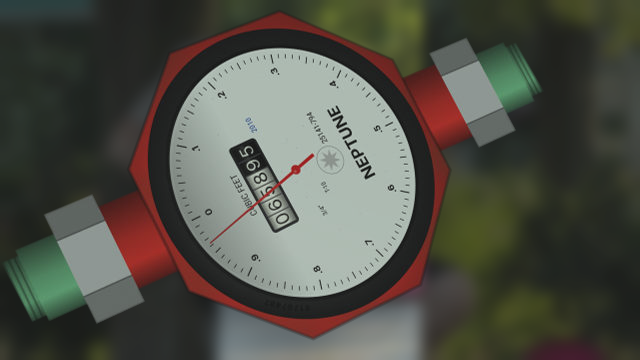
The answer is 65894.96 ft³
